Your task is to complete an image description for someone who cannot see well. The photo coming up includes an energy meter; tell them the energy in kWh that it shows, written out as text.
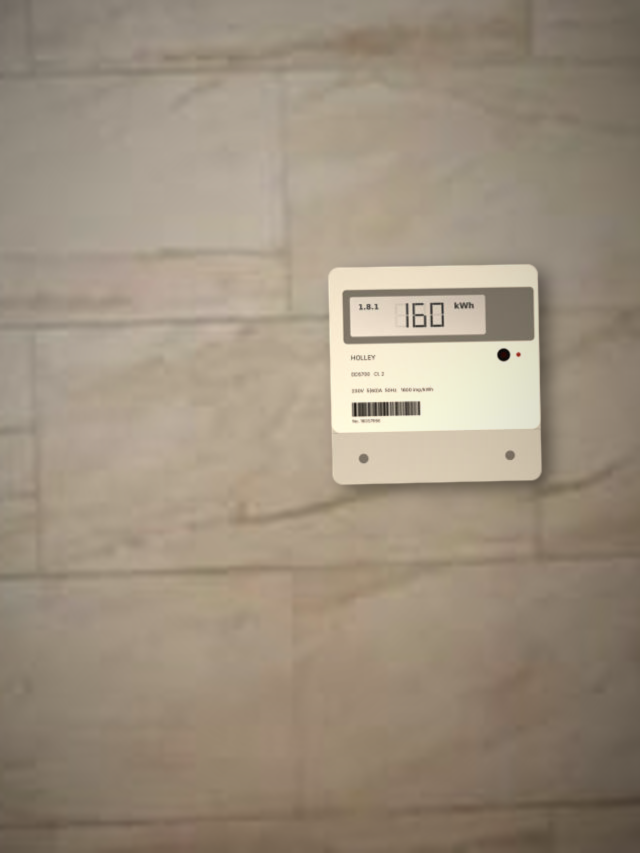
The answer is 160 kWh
